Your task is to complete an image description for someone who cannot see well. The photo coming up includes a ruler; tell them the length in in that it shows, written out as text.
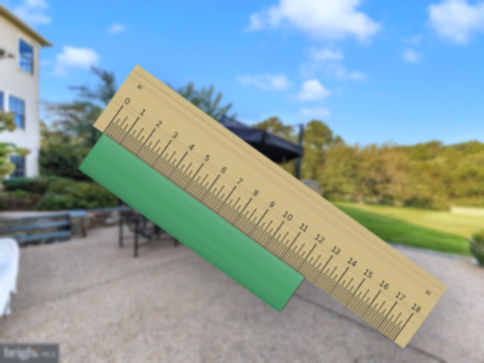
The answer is 12.5 in
